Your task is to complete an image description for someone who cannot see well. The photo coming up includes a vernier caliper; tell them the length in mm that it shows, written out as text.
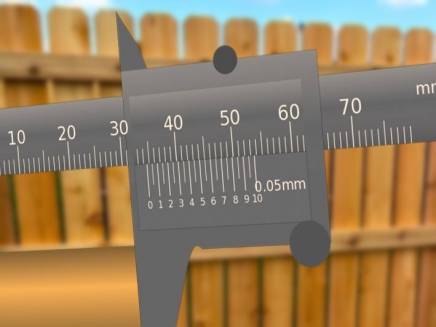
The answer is 34.6 mm
